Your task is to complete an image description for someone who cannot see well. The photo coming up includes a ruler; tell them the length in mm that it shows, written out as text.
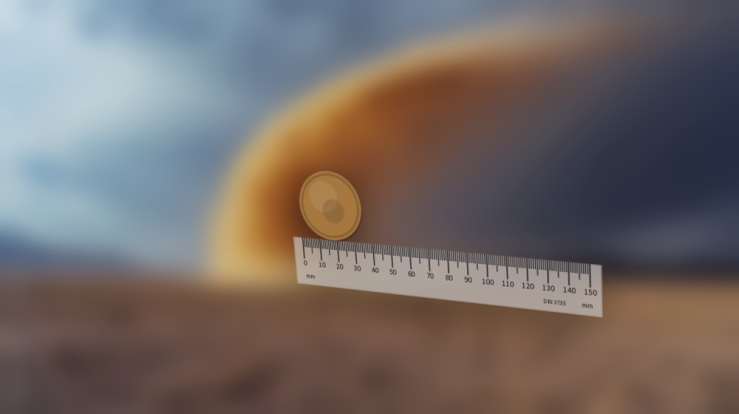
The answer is 35 mm
